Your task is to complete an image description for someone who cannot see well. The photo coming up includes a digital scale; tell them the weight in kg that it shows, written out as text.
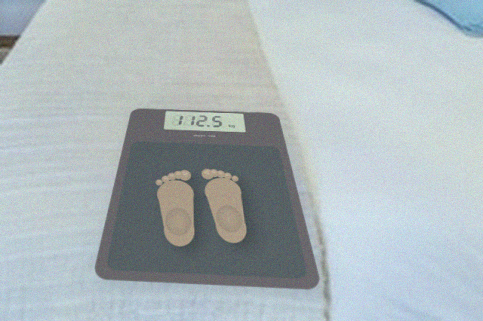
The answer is 112.5 kg
